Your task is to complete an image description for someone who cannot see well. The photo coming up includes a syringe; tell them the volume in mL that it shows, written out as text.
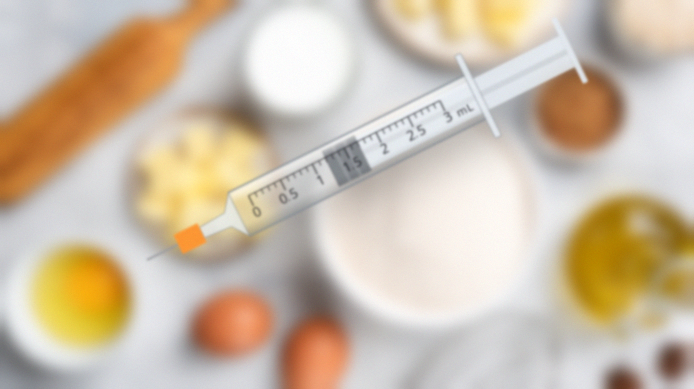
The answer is 1.2 mL
